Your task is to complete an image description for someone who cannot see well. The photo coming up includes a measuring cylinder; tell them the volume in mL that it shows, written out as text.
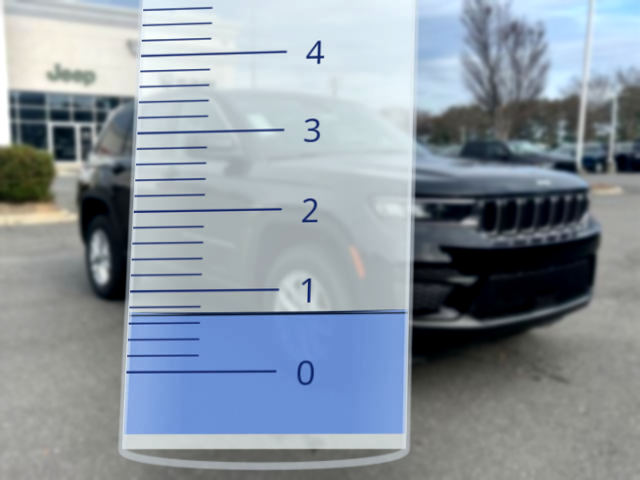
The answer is 0.7 mL
